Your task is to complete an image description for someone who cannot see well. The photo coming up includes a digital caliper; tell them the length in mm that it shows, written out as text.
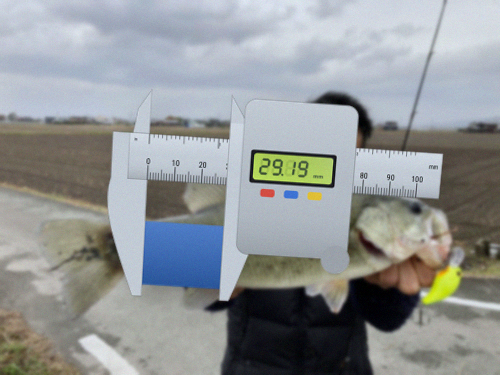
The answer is 29.19 mm
